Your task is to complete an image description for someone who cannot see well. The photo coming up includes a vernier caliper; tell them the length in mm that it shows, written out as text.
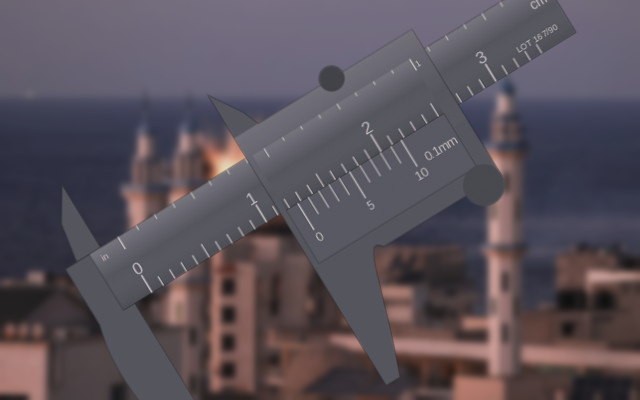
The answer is 12.7 mm
